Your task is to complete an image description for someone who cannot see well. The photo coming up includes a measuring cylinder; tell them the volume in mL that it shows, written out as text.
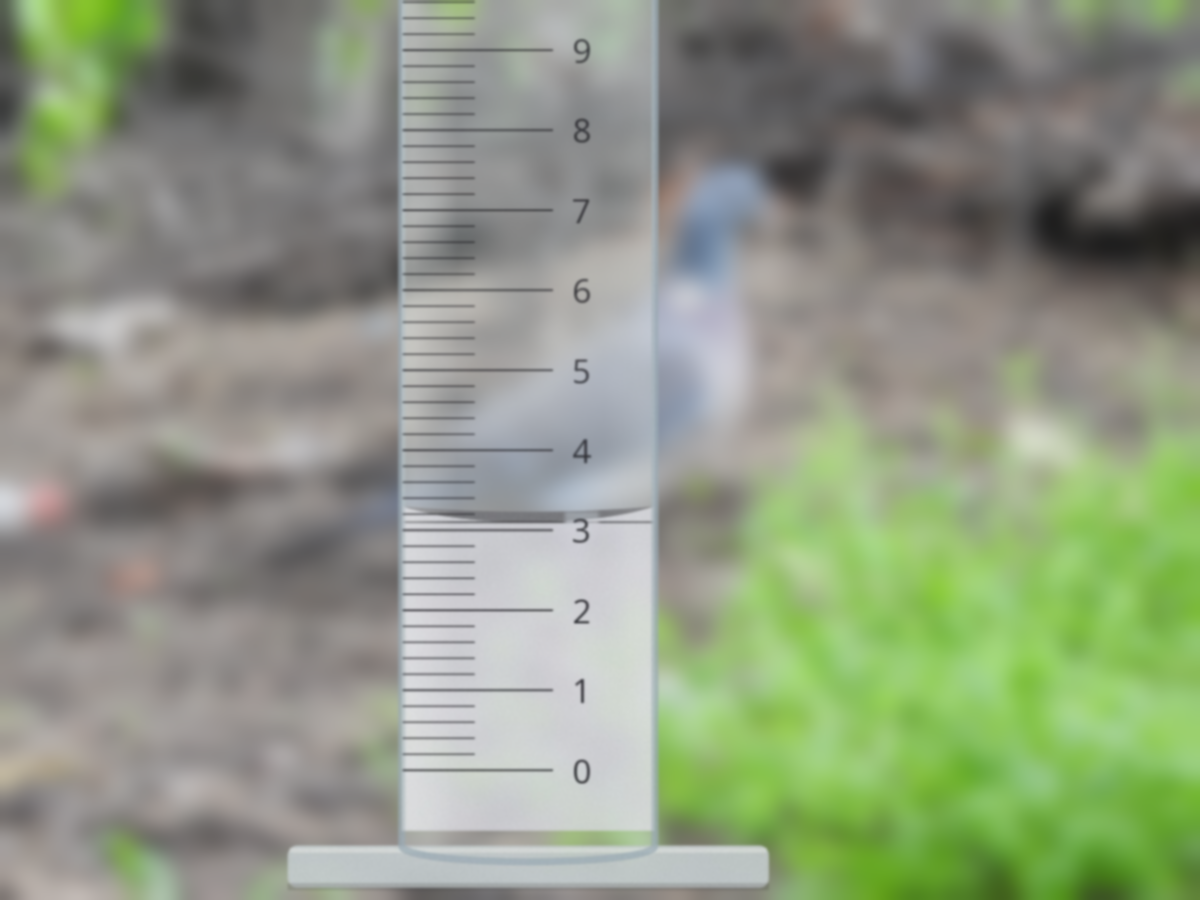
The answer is 3.1 mL
